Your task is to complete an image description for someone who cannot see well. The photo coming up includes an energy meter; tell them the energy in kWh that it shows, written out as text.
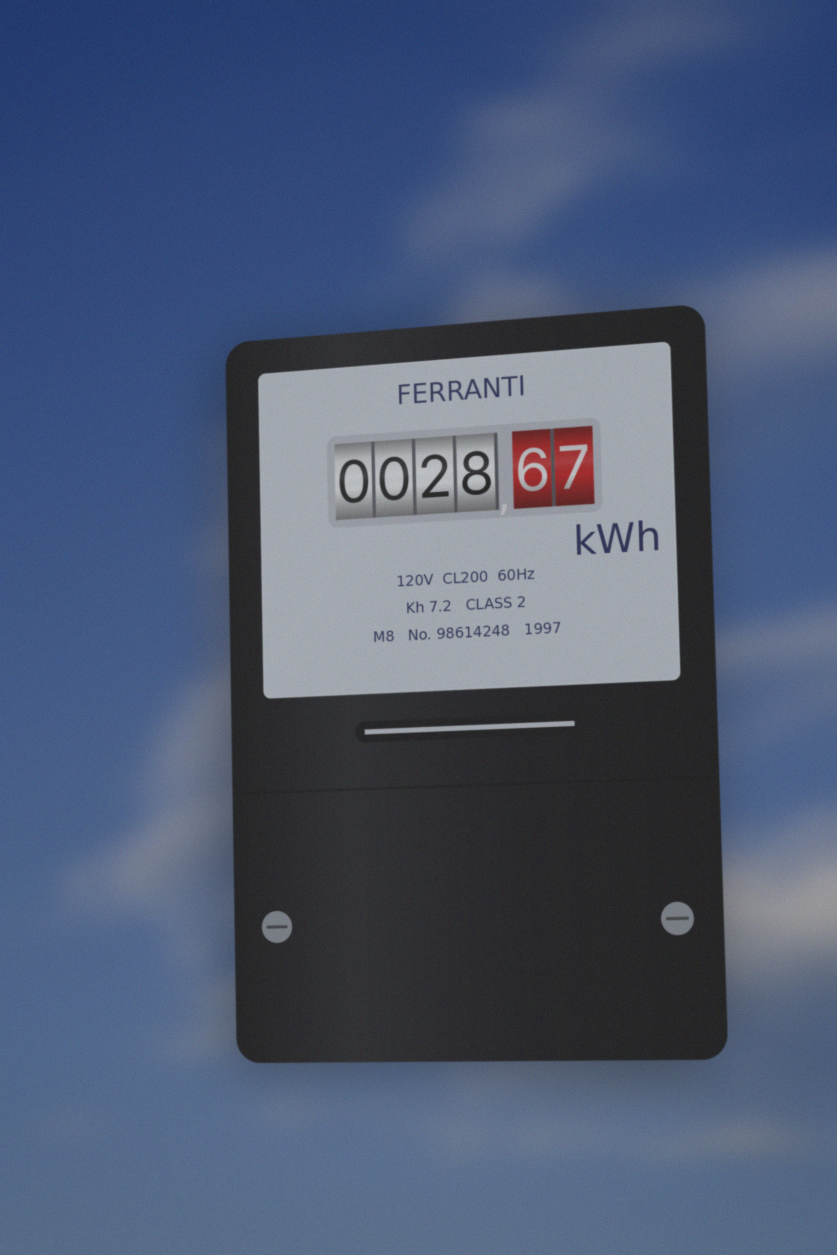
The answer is 28.67 kWh
